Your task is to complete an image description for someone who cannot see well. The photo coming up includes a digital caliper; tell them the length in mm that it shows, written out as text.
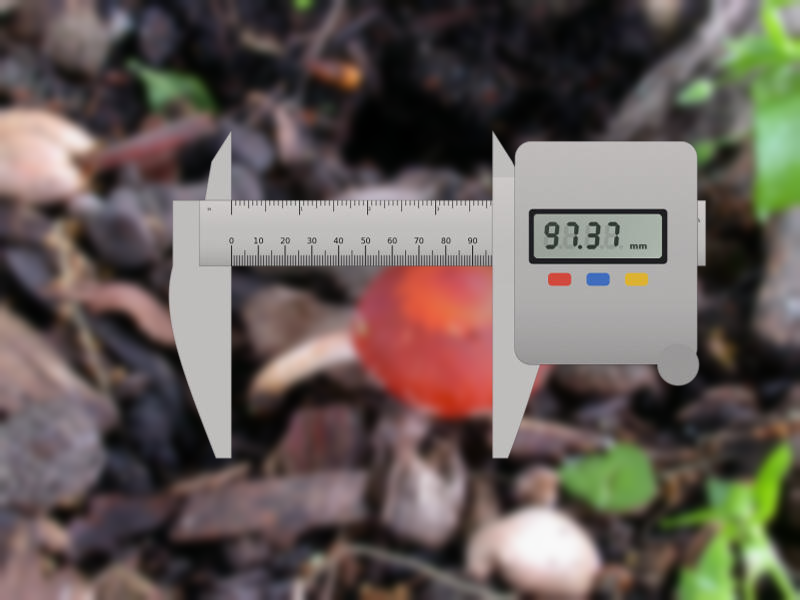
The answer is 97.37 mm
